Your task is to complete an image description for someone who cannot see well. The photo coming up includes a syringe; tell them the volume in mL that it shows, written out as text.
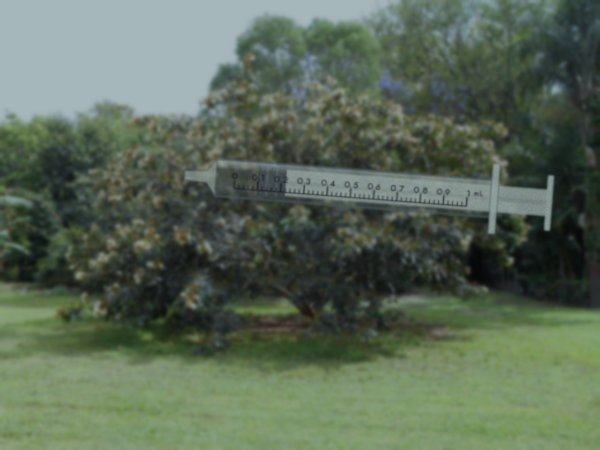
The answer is 0.1 mL
